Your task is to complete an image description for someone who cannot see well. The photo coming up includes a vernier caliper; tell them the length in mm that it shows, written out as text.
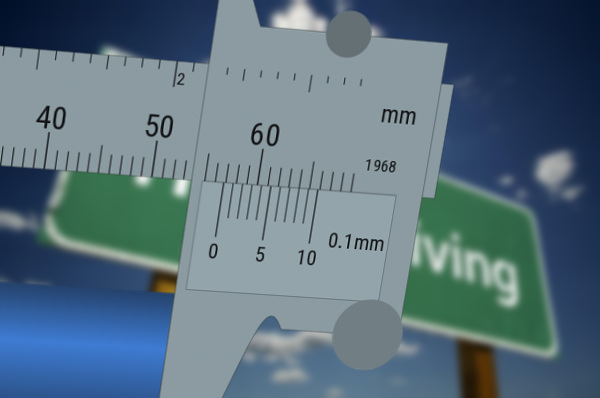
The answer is 56.8 mm
